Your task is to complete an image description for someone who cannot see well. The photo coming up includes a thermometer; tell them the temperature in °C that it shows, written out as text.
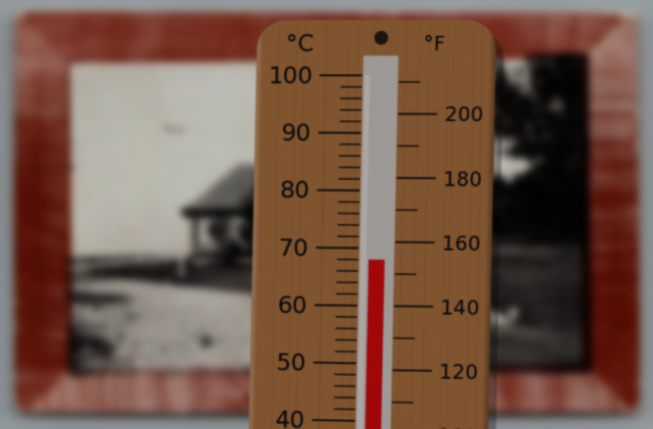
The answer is 68 °C
